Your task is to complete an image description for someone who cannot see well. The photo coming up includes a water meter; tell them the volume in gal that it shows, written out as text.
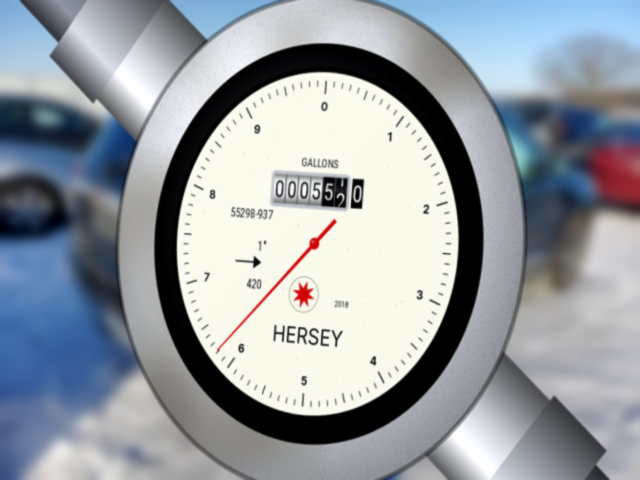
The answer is 5516.2 gal
